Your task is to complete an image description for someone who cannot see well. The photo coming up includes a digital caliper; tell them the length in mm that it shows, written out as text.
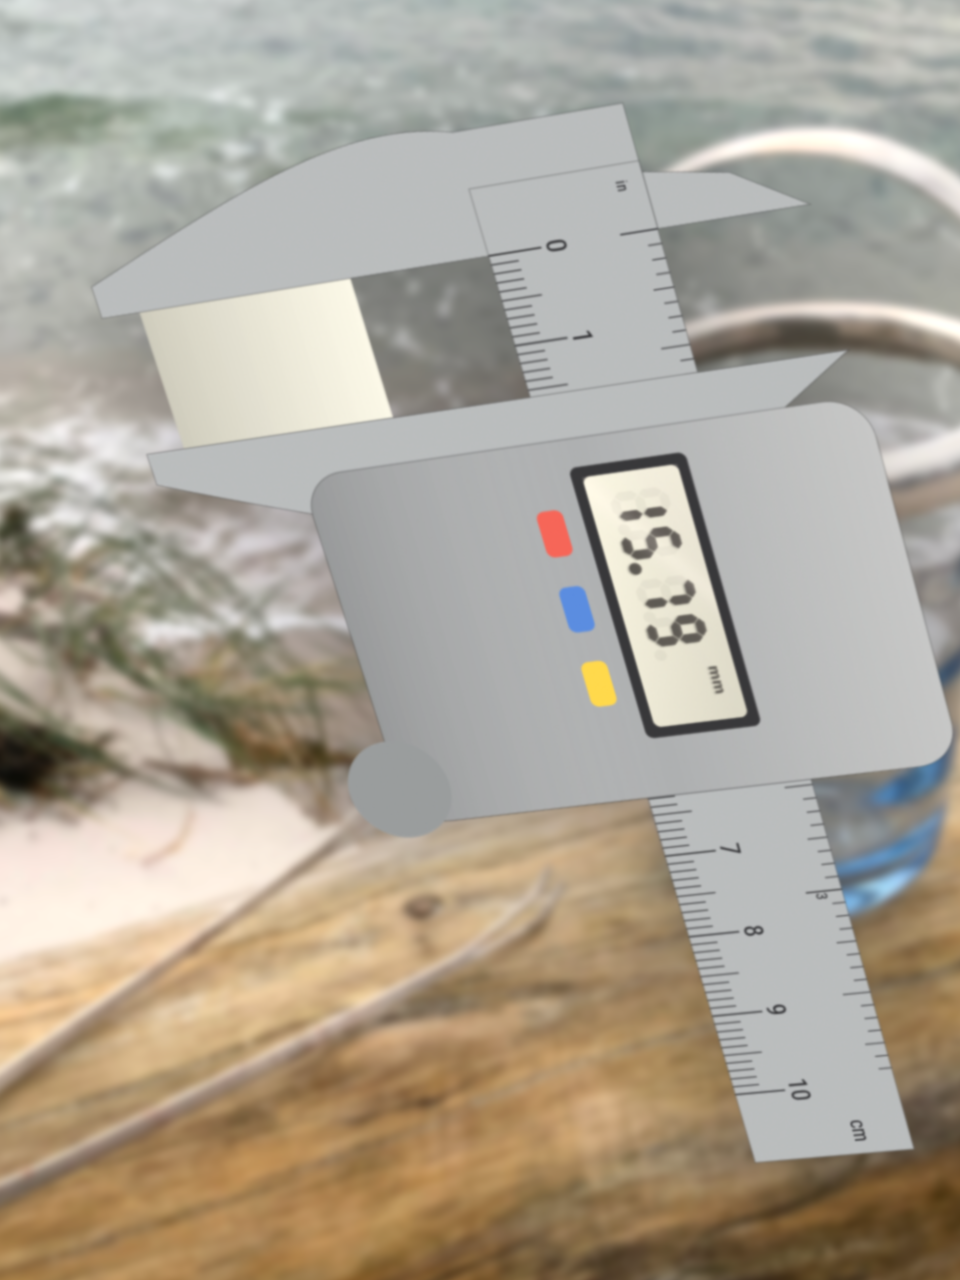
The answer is 15.79 mm
